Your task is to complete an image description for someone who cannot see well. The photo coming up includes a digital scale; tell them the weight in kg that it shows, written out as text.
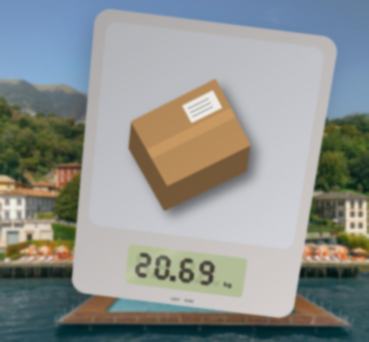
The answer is 20.69 kg
